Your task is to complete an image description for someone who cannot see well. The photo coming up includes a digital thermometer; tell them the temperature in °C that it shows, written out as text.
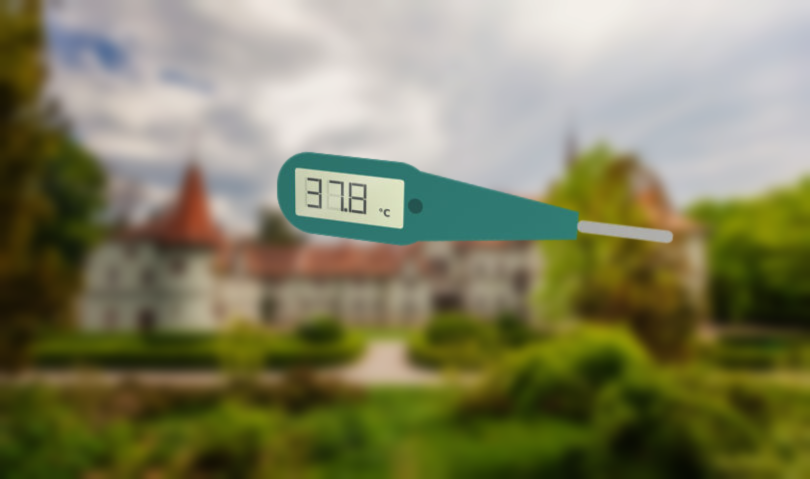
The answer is 37.8 °C
